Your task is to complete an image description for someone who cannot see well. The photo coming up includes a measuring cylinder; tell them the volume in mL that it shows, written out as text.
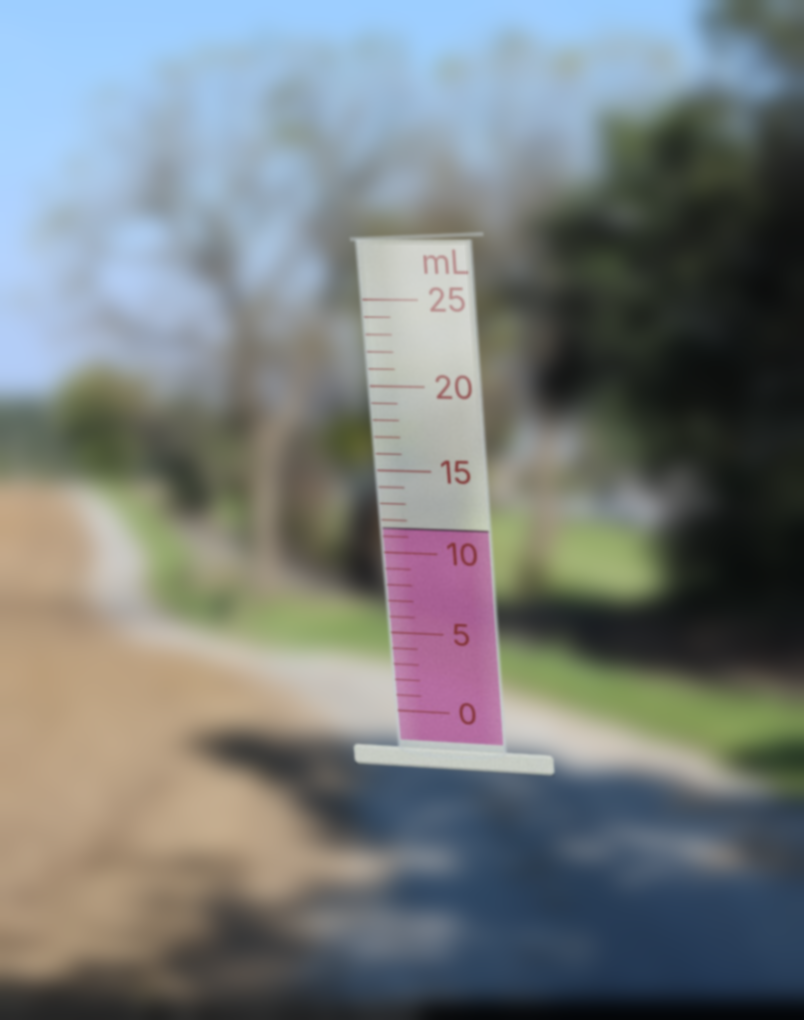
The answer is 11.5 mL
